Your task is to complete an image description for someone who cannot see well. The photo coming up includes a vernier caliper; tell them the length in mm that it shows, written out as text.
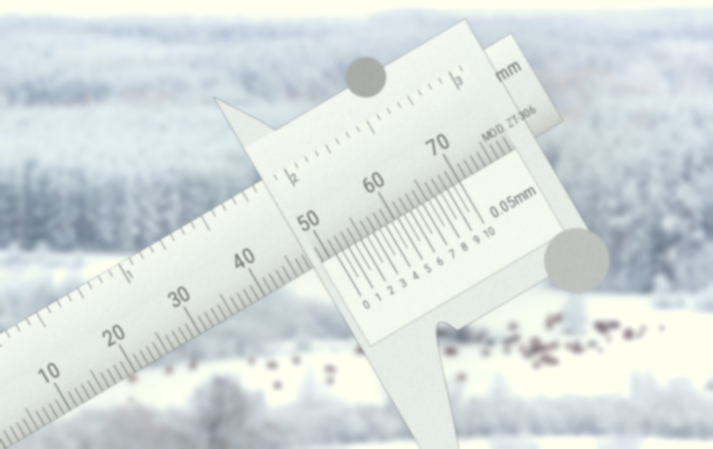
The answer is 51.0 mm
